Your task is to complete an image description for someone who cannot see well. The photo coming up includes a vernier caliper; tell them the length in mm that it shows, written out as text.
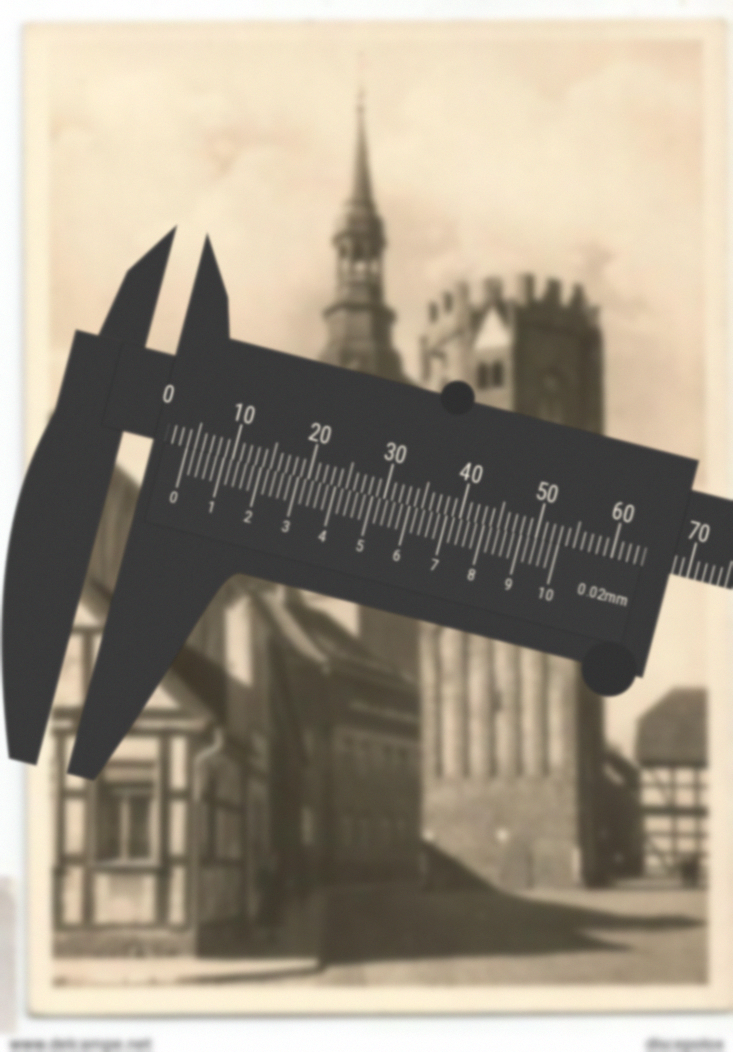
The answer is 4.0 mm
